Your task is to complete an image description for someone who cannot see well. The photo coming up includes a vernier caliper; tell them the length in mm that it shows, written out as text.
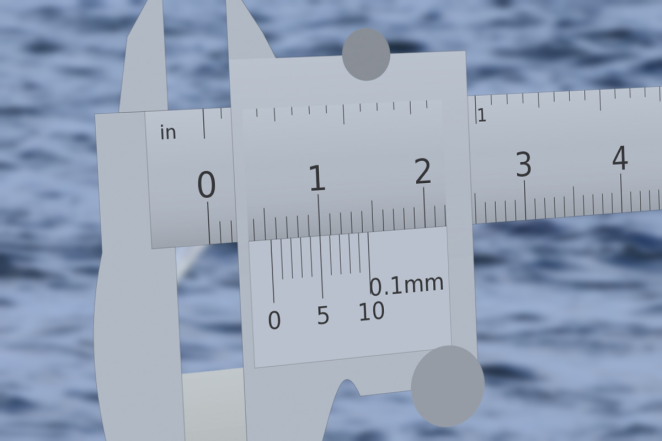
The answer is 5.5 mm
